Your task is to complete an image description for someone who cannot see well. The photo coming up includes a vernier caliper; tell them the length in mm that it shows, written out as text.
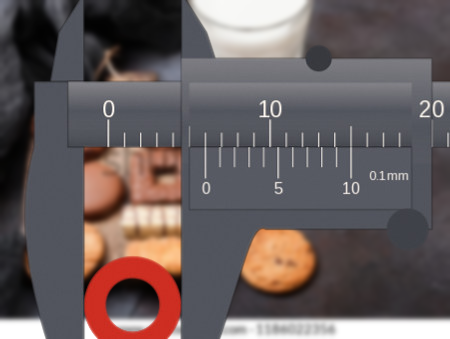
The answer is 6.0 mm
